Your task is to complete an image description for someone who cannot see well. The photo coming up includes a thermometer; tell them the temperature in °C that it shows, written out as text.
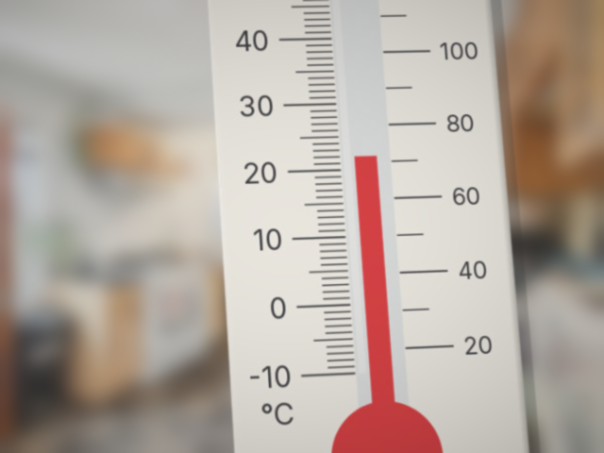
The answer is 22 °C
